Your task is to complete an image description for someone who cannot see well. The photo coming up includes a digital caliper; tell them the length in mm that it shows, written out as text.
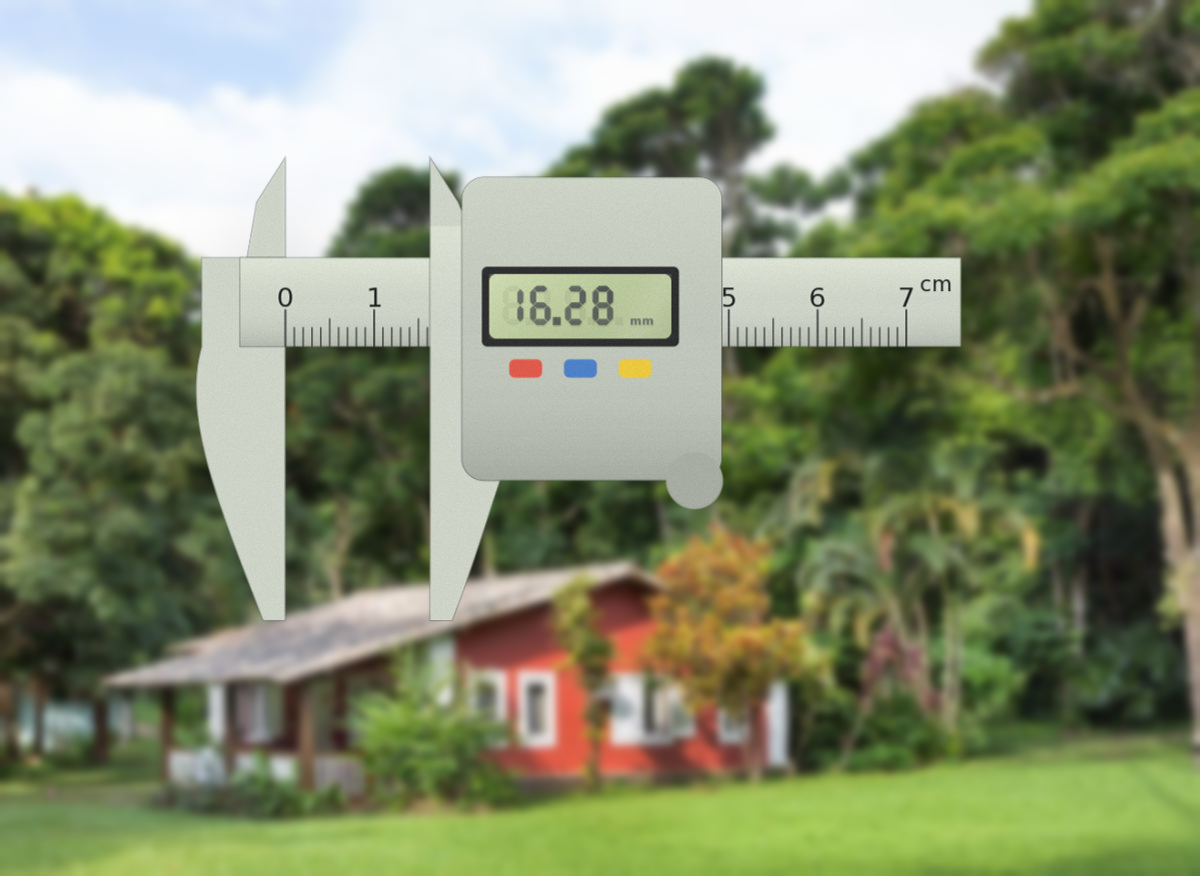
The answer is 16.28 mm
